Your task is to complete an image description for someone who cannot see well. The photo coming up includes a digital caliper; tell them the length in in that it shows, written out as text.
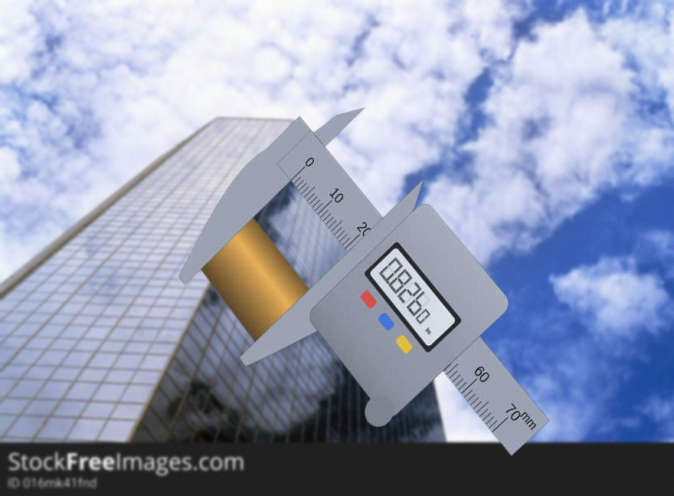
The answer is 0.8260 in
